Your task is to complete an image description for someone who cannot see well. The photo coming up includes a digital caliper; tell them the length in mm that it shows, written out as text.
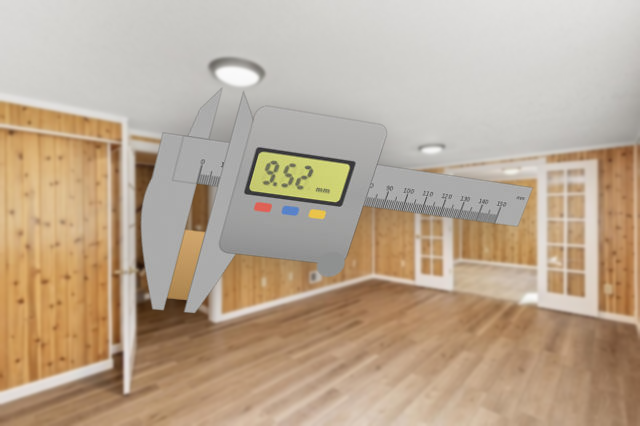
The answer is 9.52 mm
